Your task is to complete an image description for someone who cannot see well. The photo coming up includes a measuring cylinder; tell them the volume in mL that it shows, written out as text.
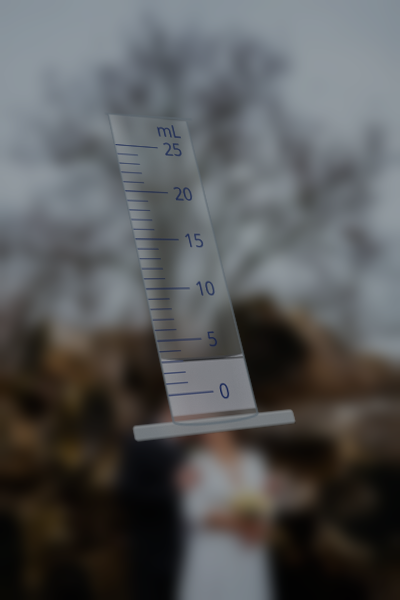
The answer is 3 mL
